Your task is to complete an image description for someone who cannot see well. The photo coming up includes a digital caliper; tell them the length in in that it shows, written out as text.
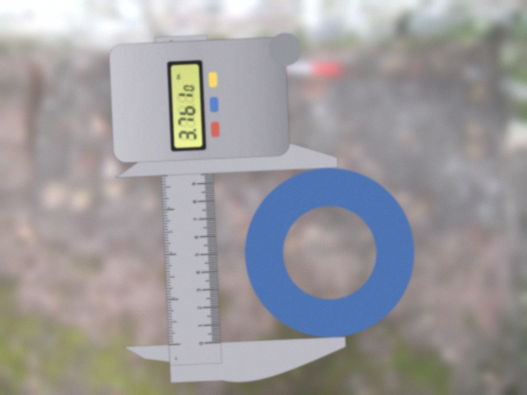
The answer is 3.7610 in
